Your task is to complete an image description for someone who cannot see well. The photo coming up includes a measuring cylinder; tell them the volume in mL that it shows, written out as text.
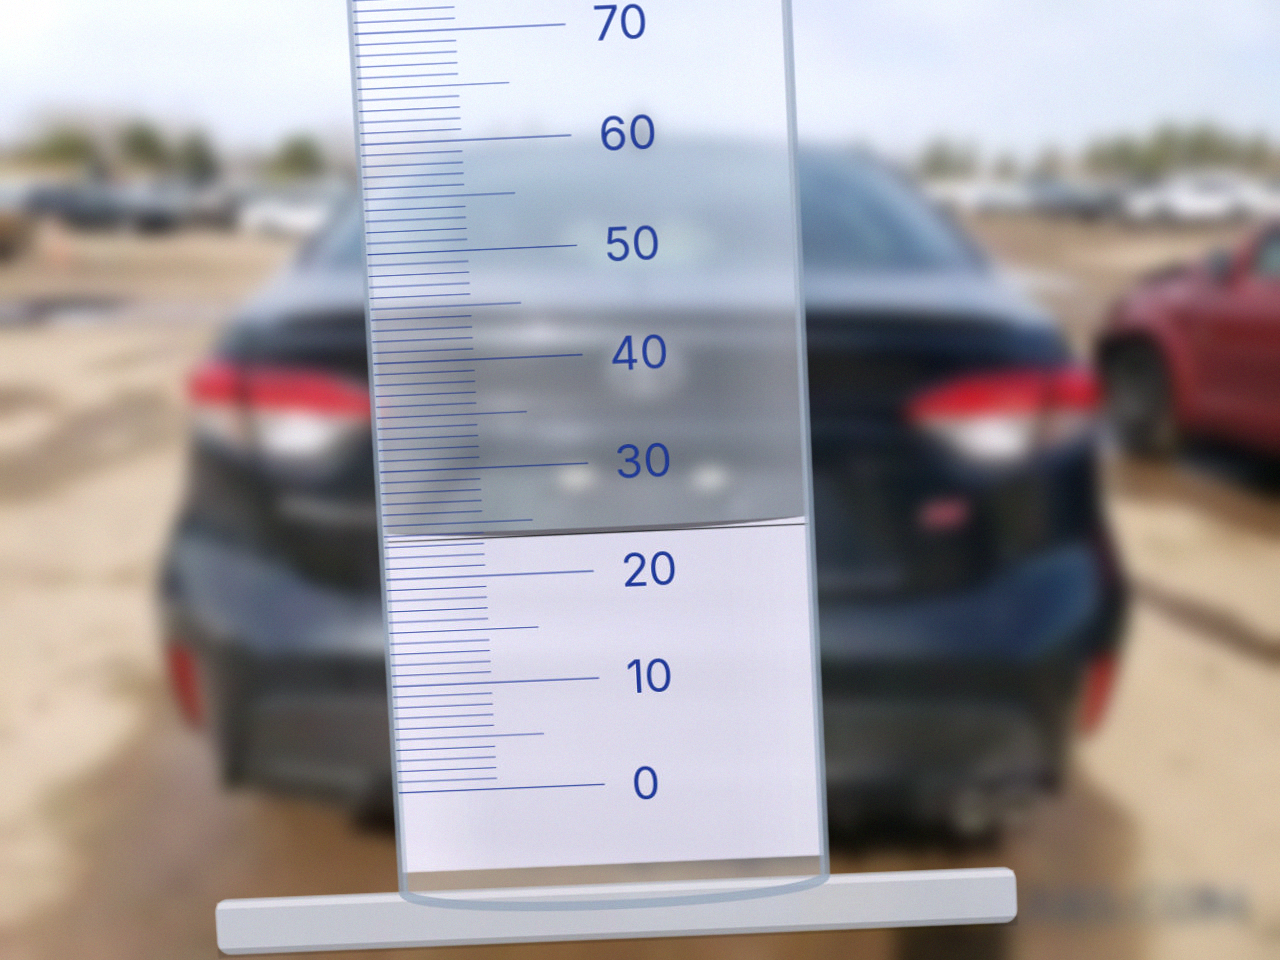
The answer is 23.5 mL
